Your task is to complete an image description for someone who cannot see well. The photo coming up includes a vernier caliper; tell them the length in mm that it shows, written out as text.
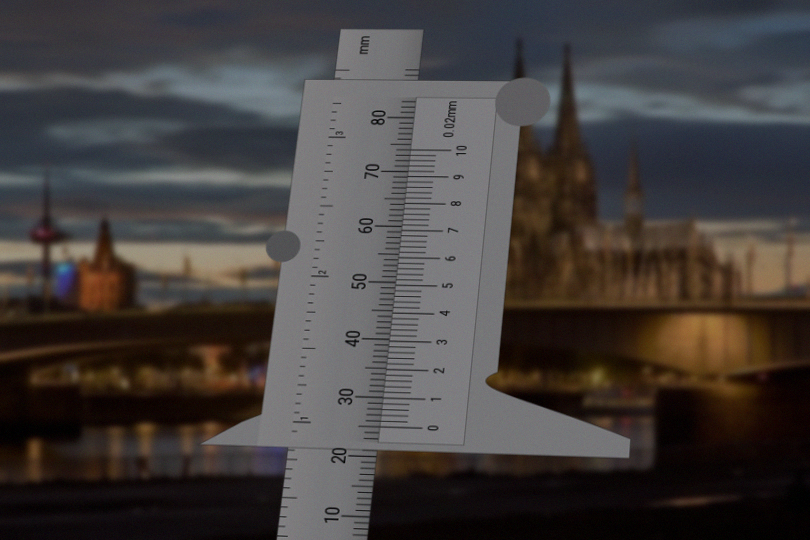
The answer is 25.0 mm
